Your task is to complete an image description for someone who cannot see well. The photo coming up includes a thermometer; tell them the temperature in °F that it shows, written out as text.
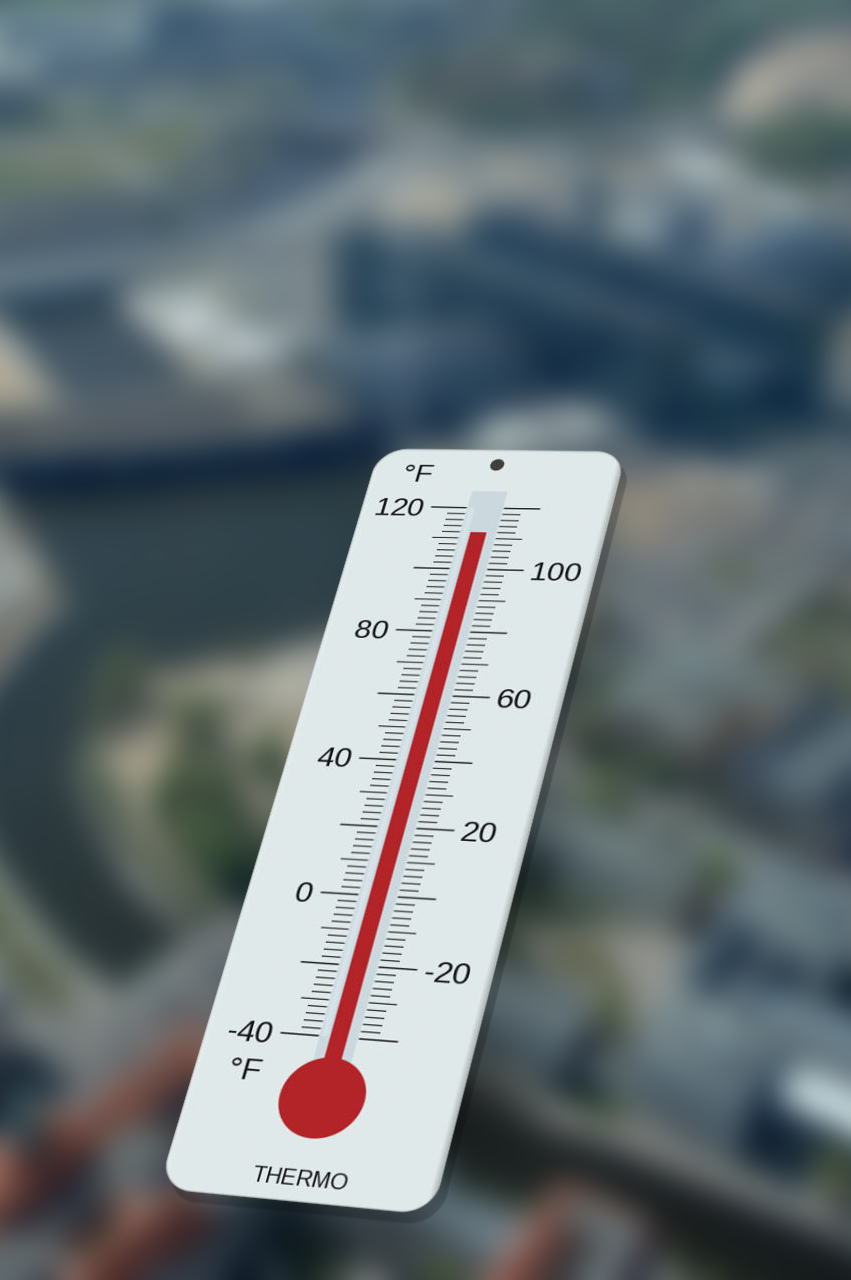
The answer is 112 °F
